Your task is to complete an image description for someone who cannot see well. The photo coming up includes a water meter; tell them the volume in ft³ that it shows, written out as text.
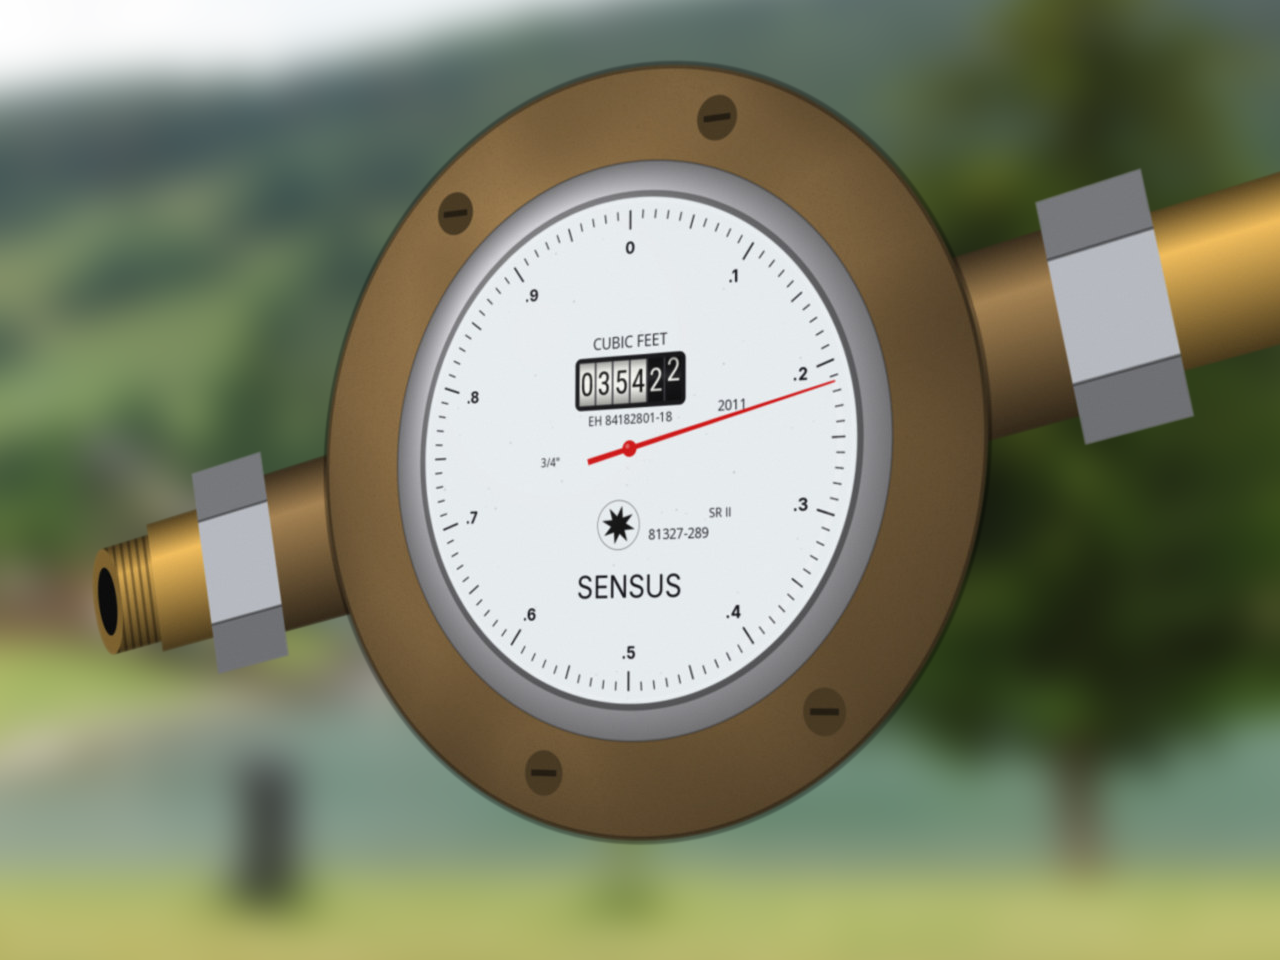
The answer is 35422.21 ft³
